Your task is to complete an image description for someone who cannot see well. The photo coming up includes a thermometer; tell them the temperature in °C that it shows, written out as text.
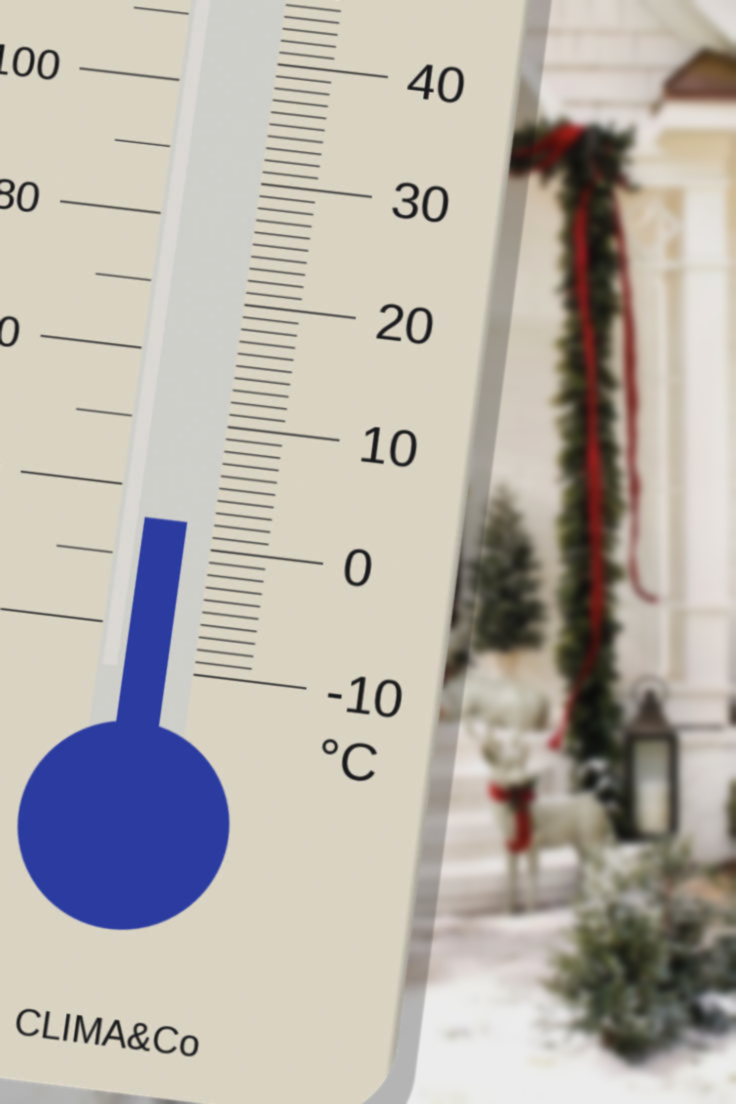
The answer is 2 °C
